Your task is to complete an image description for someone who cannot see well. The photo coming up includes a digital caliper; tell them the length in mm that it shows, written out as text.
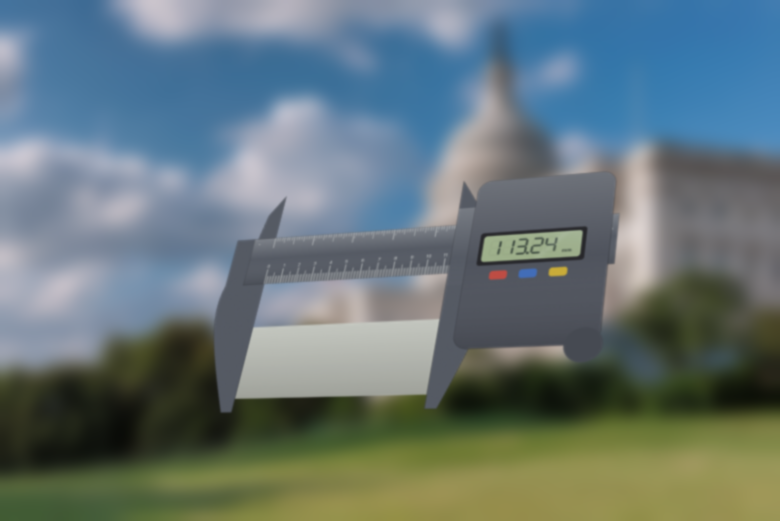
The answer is 113.24 mm
